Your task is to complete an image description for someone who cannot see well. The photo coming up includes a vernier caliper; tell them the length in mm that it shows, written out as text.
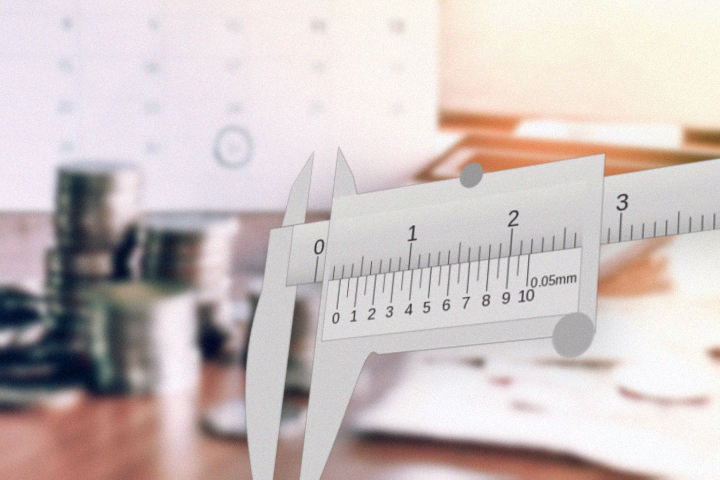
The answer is 2.8 mm
